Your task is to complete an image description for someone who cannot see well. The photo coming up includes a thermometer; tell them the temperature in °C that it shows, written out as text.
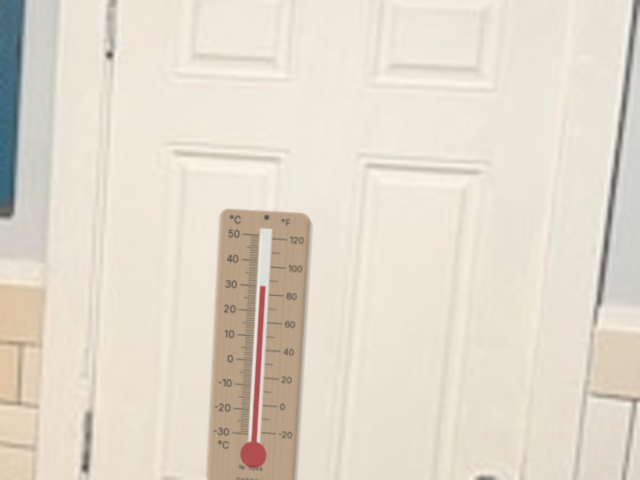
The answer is 30 °C
